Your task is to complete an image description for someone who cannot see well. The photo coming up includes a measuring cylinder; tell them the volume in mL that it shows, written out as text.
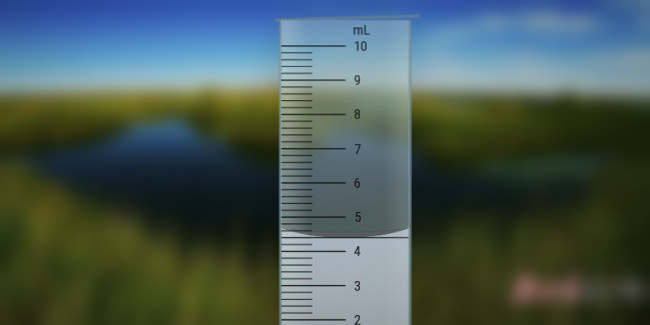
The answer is 4.4 mL
